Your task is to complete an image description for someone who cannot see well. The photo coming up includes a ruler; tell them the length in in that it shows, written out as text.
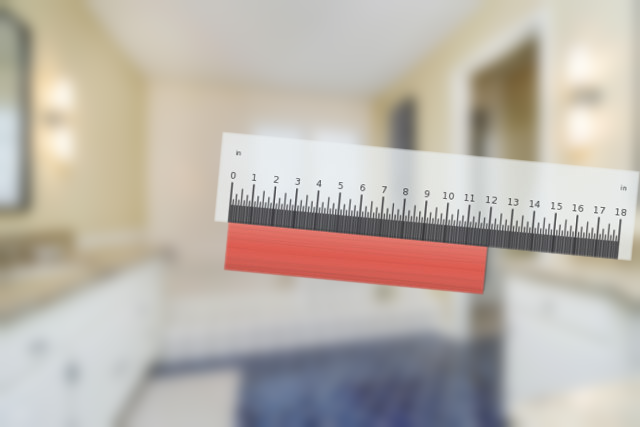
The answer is 12 in
